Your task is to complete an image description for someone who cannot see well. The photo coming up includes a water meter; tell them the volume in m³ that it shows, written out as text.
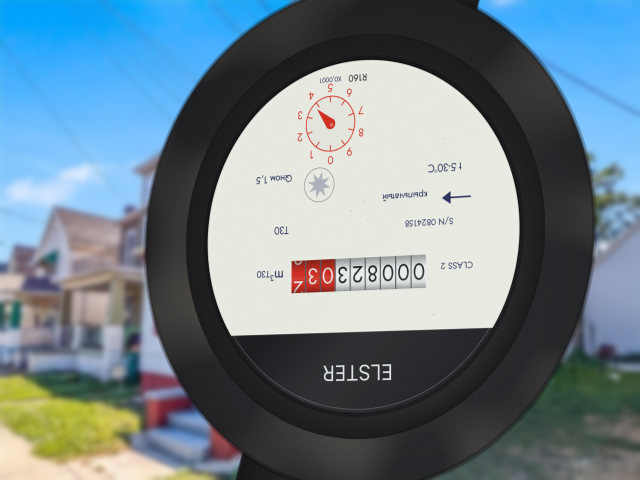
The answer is 823.0323 m³
